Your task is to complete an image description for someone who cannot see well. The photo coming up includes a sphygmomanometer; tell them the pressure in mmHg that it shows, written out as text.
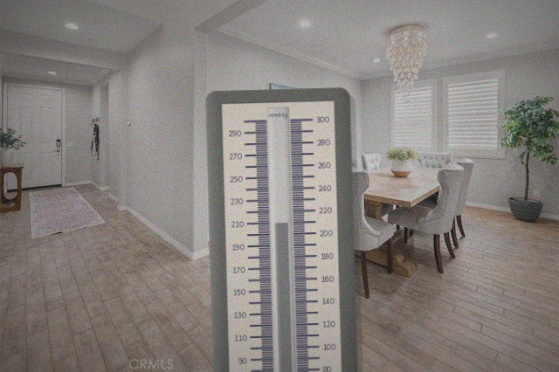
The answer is 210 mmHg
